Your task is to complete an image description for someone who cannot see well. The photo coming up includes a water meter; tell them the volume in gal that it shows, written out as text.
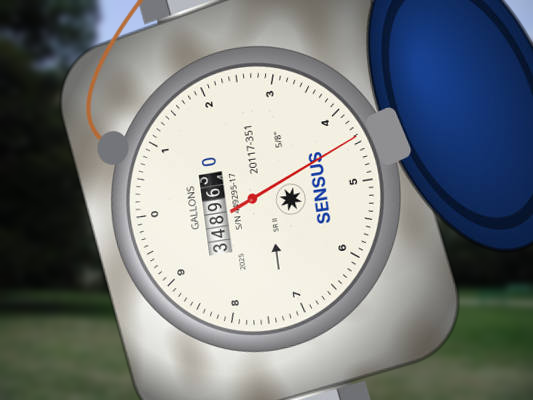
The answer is 3489634.4 gal
